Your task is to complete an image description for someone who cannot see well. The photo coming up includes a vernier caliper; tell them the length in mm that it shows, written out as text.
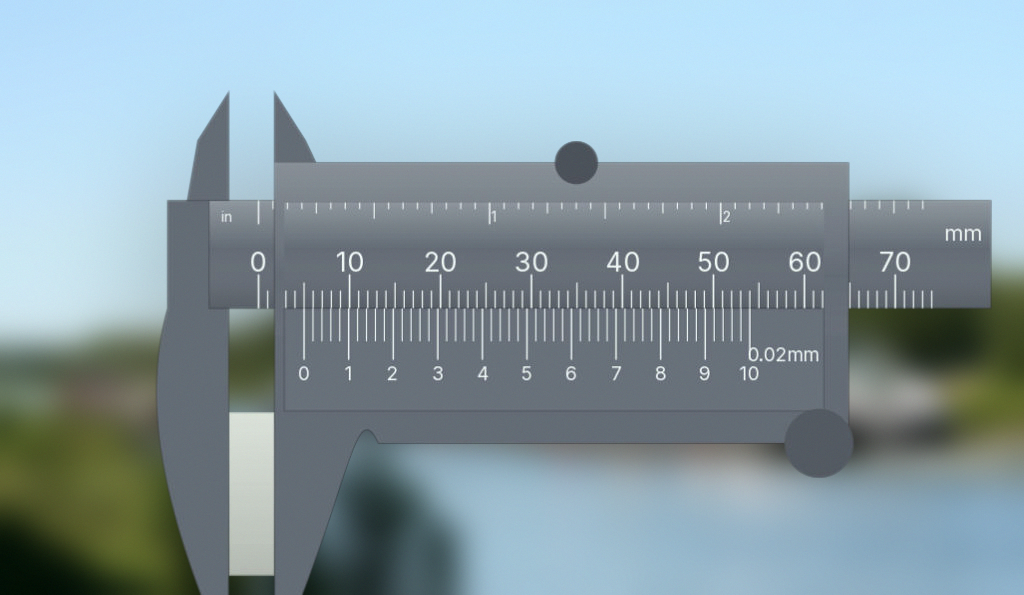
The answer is 5.0 mm
